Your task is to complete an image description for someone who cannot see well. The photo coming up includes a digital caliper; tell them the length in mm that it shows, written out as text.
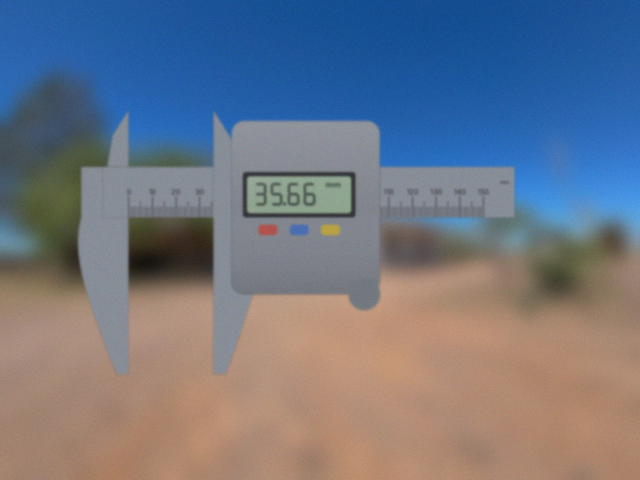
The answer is 35.66 mm
